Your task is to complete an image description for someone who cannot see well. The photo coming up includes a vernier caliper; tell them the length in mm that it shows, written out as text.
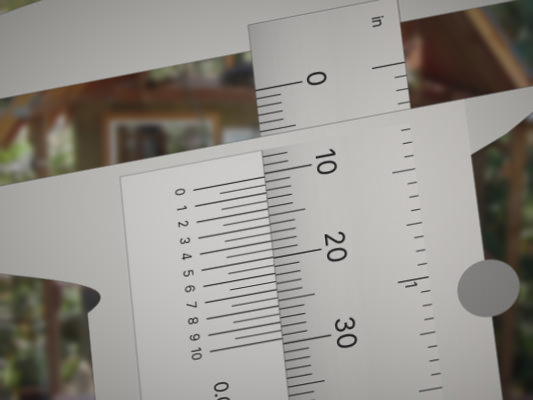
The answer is 10.4 mm
